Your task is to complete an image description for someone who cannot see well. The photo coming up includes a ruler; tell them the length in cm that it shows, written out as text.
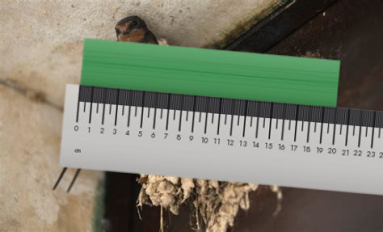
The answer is 20 cm
